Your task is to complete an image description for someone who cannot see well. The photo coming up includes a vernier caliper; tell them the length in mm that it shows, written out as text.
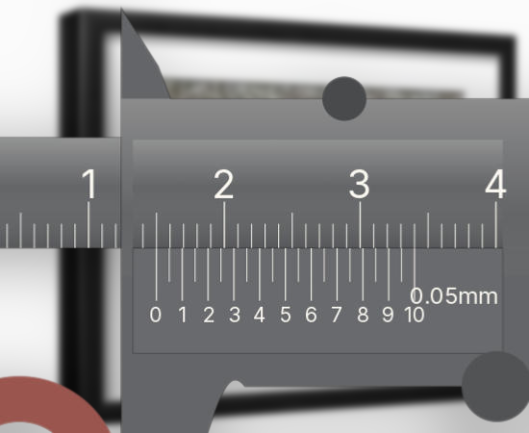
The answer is 15.0 mm
